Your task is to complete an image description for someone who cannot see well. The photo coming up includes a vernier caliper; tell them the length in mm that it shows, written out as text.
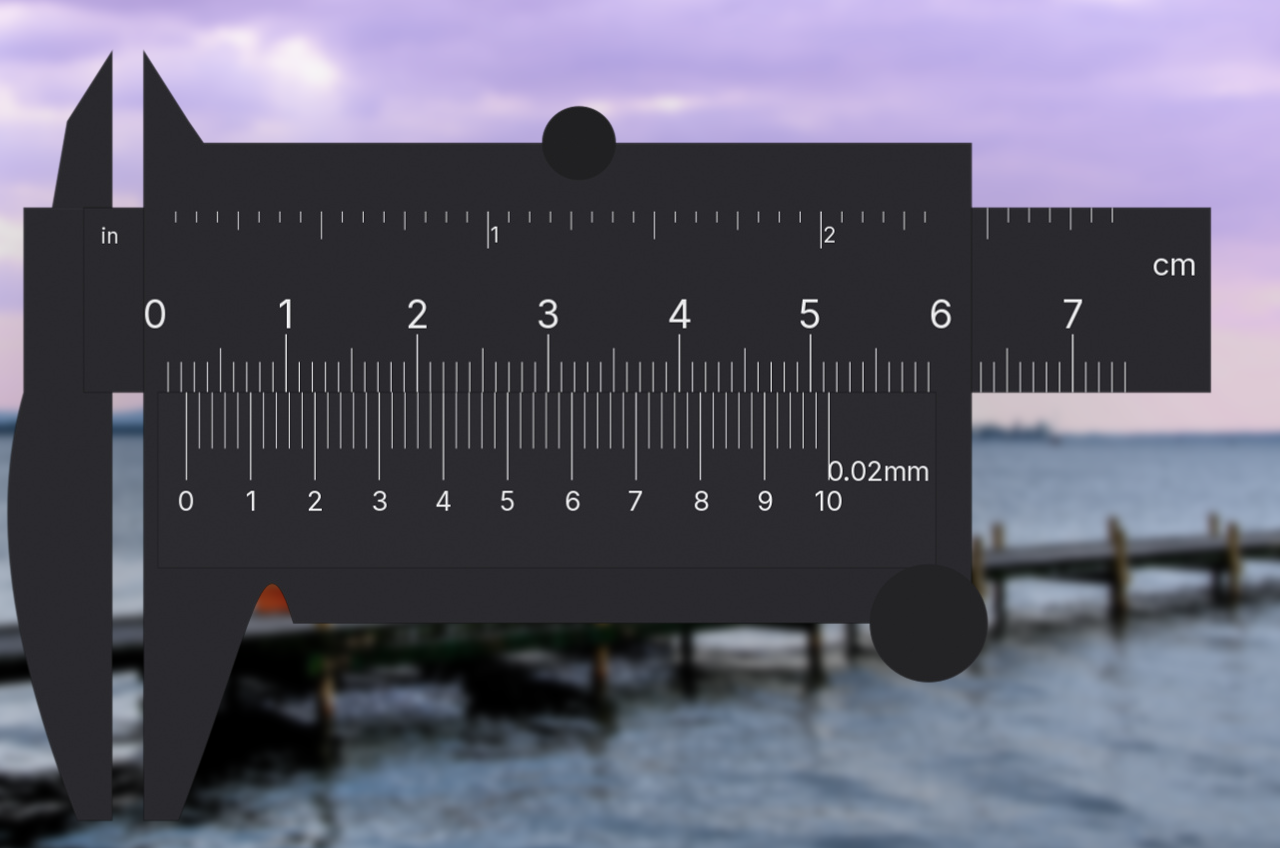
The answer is 2.4 mm
